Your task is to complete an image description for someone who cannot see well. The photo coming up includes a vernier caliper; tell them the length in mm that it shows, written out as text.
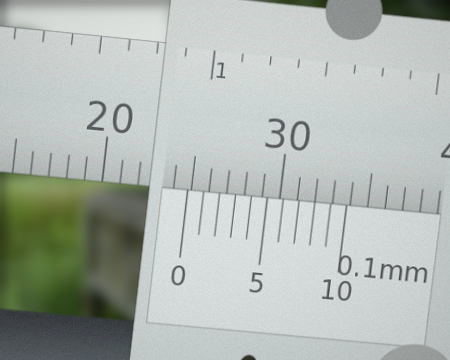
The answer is 24.8 mm
